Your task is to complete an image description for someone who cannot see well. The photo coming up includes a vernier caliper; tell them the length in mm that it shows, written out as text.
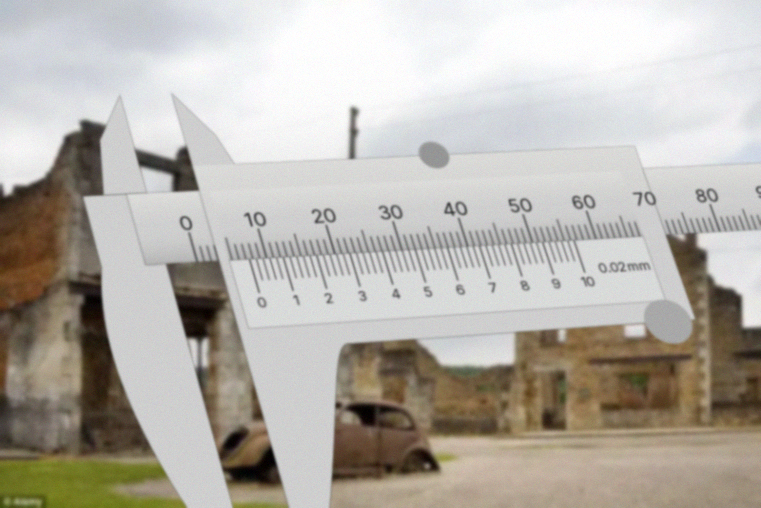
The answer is 7.5 mm
